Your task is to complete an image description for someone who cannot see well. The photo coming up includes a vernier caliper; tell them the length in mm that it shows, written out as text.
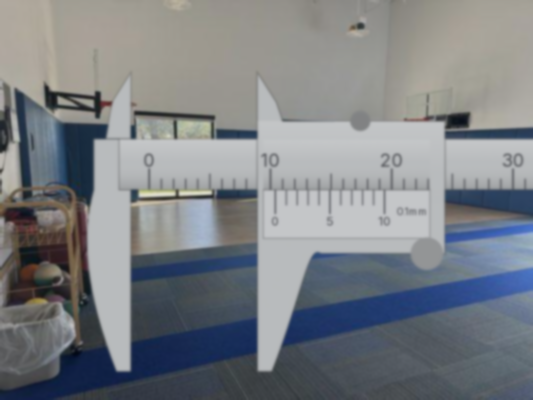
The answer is 10.4 mm
